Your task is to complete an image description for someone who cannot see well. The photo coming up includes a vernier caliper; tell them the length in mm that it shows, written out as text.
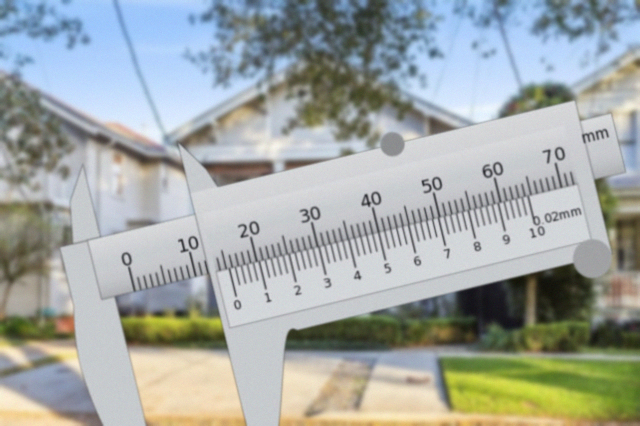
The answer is 15.5 mm
